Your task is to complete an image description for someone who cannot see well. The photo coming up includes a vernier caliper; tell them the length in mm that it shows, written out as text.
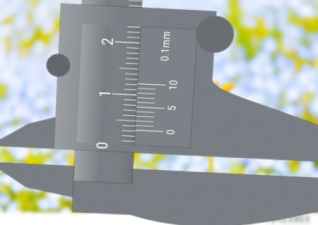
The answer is 3.2 mm
